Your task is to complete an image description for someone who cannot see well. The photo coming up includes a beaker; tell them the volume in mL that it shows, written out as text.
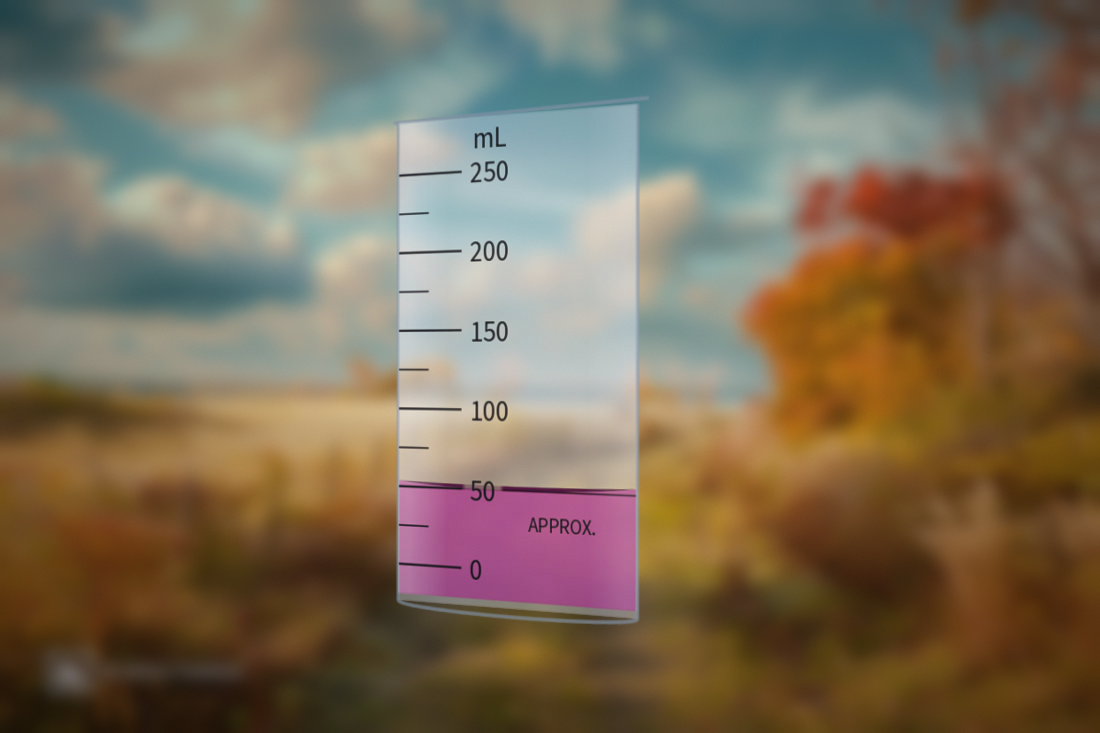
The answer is 50 mL
